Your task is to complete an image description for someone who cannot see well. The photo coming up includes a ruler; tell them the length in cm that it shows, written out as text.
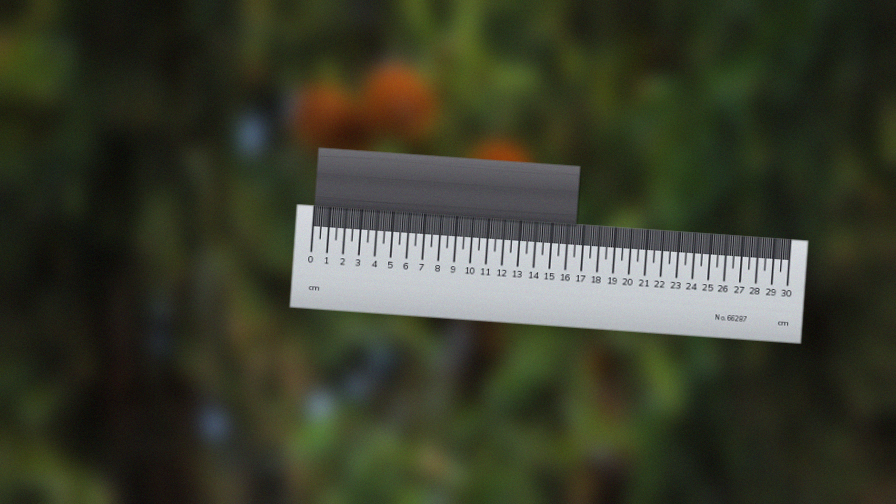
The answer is 16.5 cm
